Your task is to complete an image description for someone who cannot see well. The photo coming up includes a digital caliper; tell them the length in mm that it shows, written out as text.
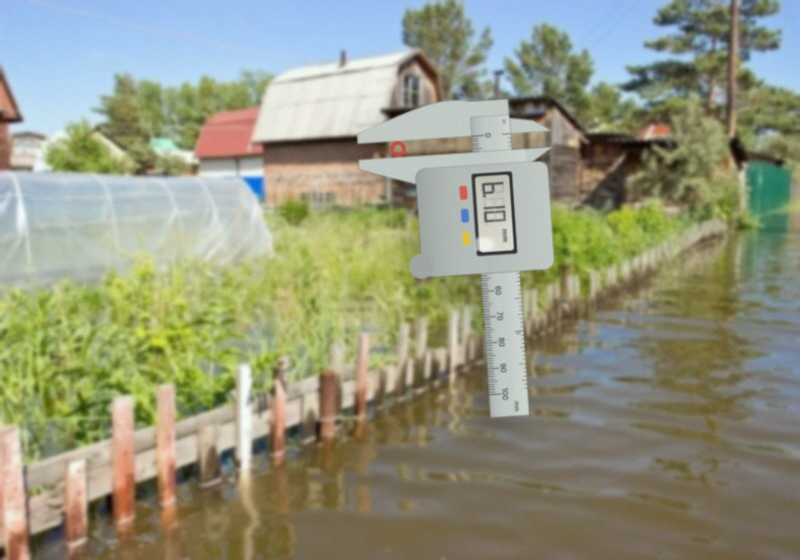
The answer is 6.10 mm
